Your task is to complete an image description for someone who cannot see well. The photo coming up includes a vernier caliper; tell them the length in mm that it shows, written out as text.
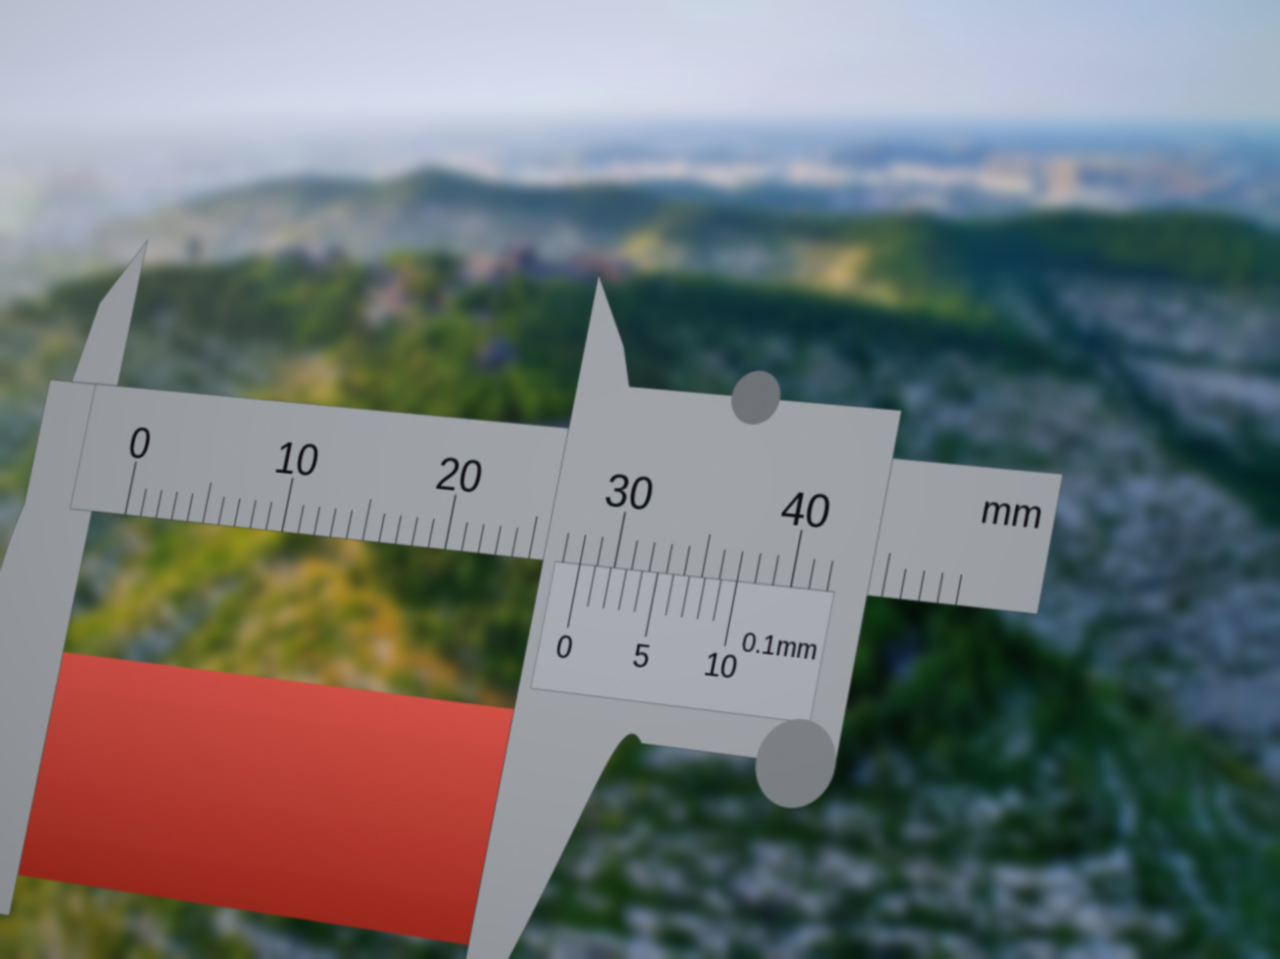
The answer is 28.0 mm
